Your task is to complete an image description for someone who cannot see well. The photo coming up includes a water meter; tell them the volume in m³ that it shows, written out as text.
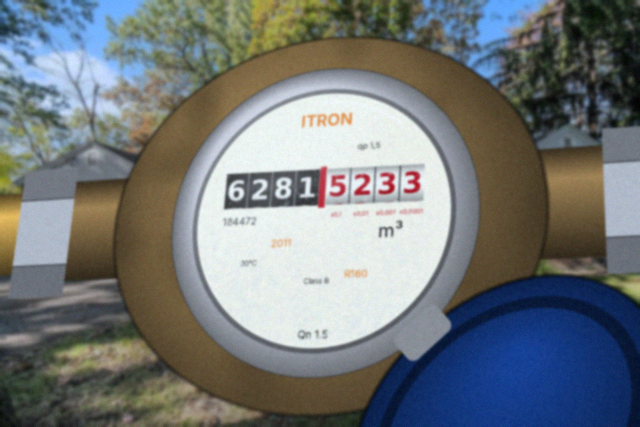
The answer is 6281.5233 m³
